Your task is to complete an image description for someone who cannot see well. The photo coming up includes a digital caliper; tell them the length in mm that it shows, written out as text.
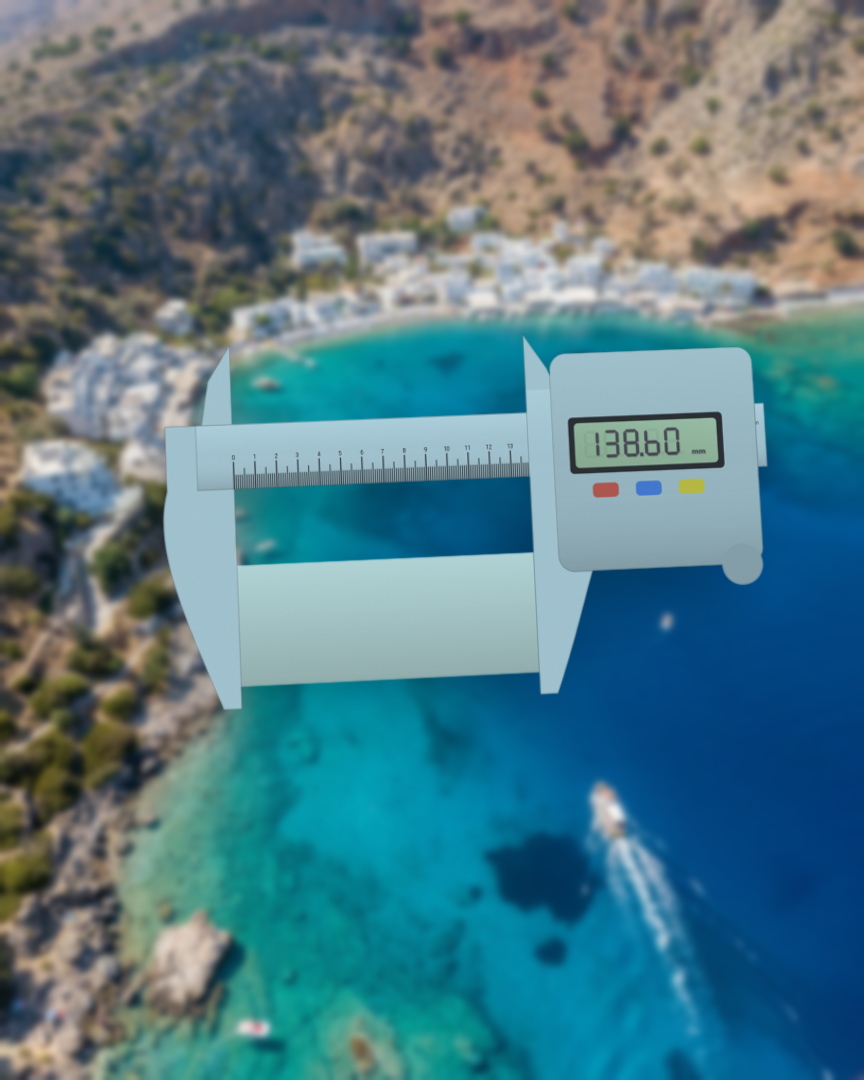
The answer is 138.60 mm
